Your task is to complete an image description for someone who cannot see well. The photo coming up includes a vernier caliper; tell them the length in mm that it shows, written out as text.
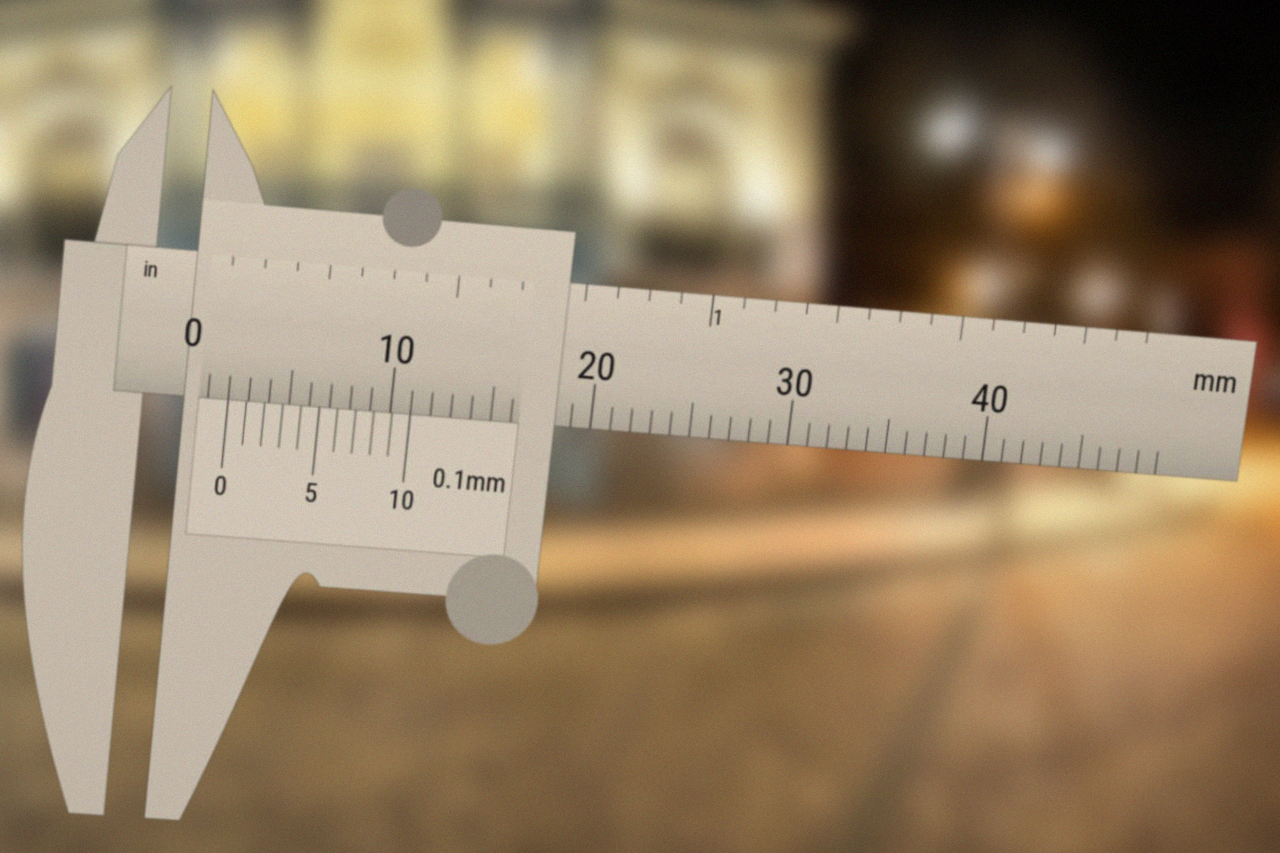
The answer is 2.0 mm
